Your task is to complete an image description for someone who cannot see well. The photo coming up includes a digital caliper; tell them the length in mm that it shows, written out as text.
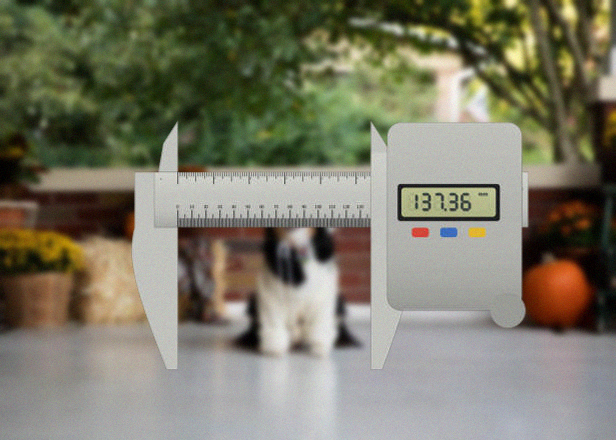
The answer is 137.36 mm
